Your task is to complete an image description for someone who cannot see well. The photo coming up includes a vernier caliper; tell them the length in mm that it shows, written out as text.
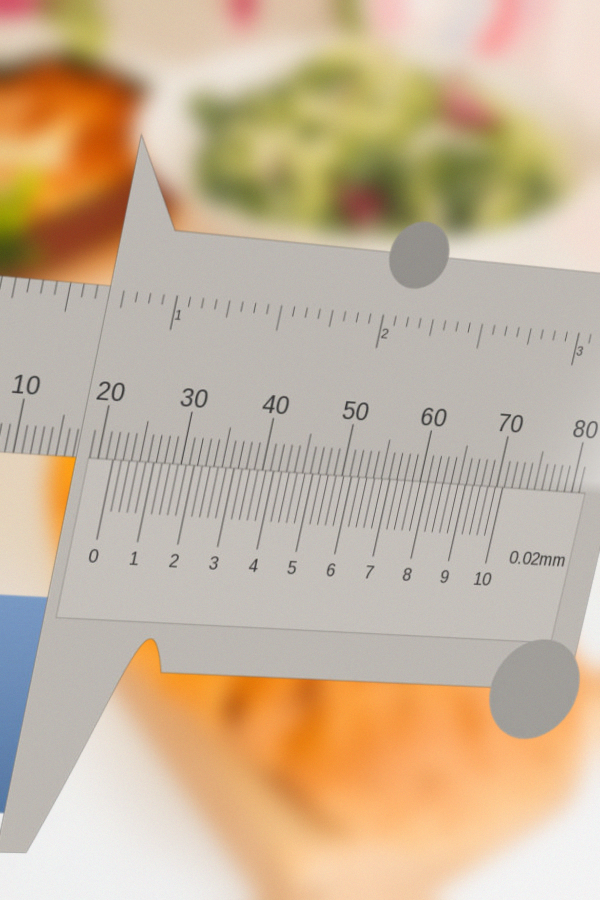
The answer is 21.8 mm
